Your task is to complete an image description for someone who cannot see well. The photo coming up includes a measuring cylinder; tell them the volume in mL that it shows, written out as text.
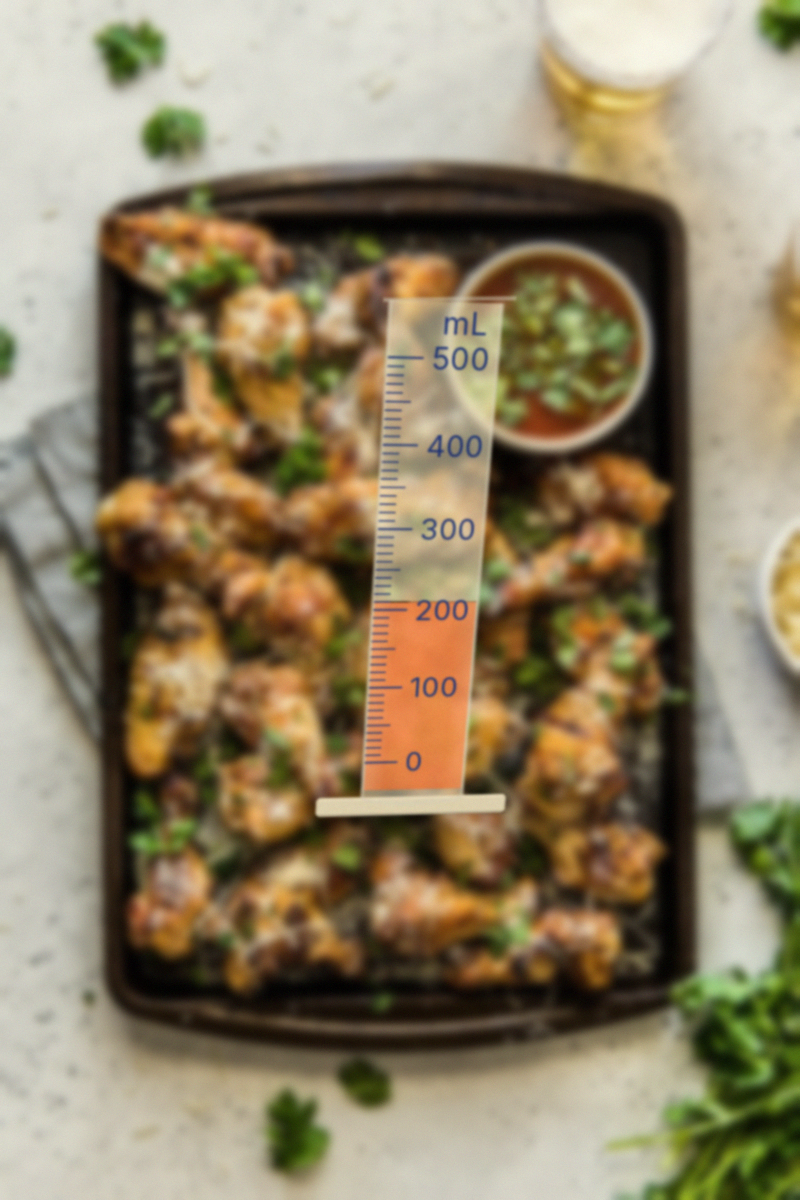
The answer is 210 mL
